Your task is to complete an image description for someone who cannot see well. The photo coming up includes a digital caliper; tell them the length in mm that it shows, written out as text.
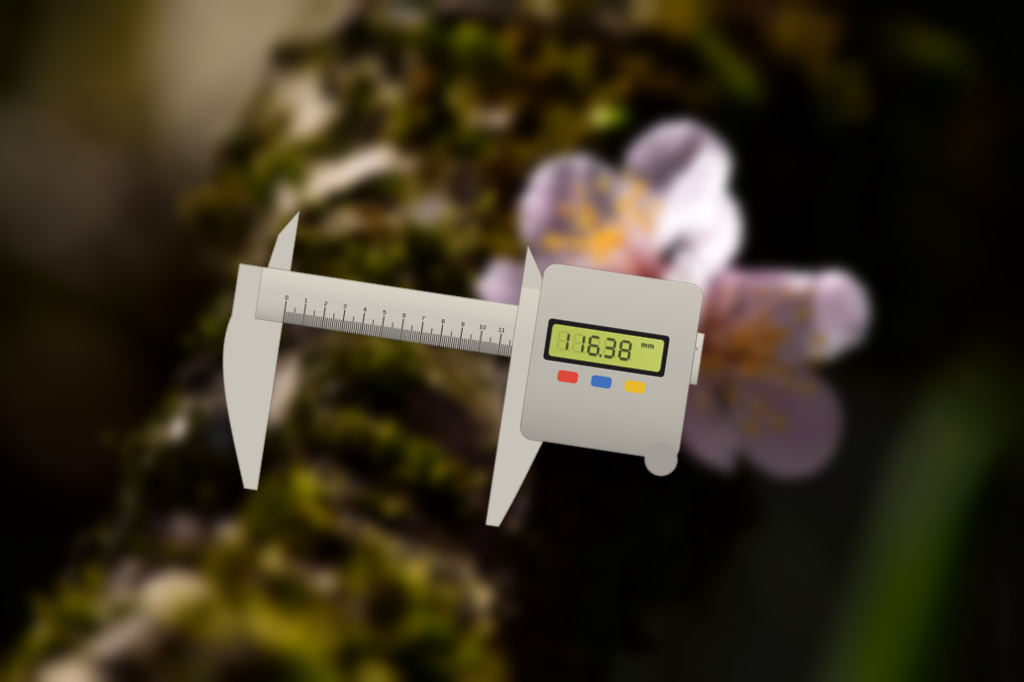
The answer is 116.38 mm
